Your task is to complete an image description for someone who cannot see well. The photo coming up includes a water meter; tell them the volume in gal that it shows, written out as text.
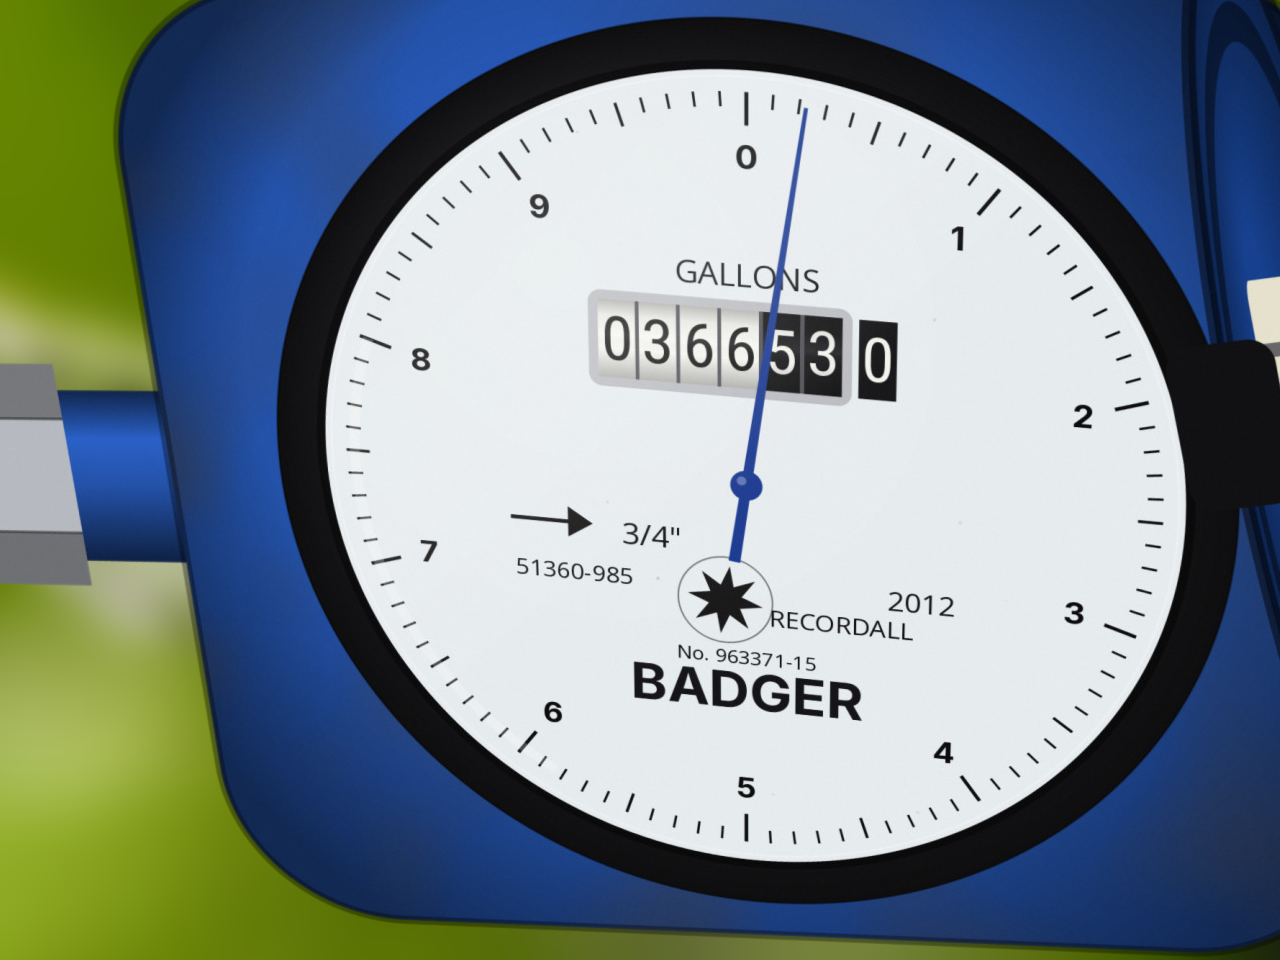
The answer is 366530.2 gal
